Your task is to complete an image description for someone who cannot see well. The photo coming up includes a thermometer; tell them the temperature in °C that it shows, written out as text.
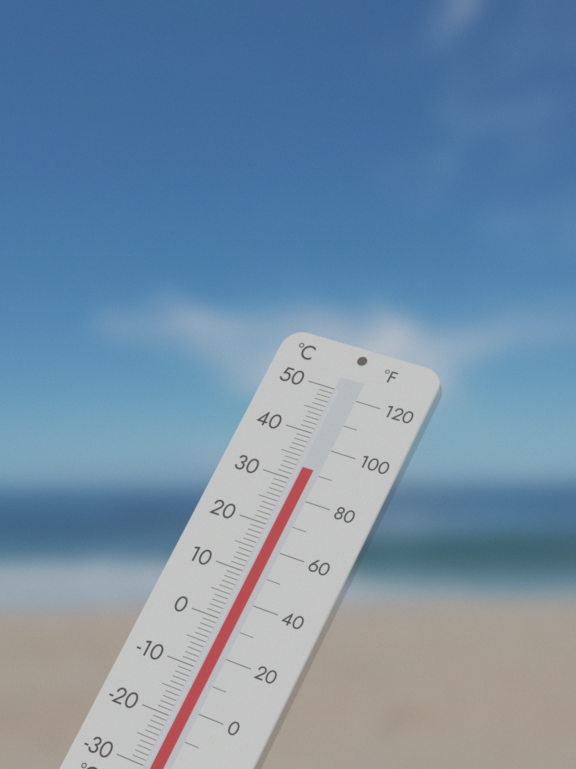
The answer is 33 °C
